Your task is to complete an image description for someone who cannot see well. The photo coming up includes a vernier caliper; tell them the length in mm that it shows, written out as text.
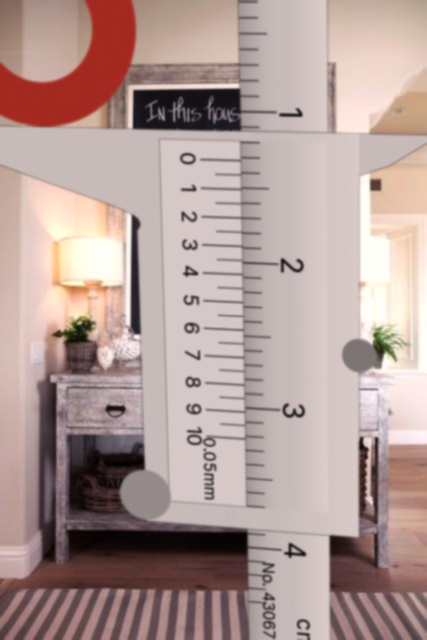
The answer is 13.2 mm
